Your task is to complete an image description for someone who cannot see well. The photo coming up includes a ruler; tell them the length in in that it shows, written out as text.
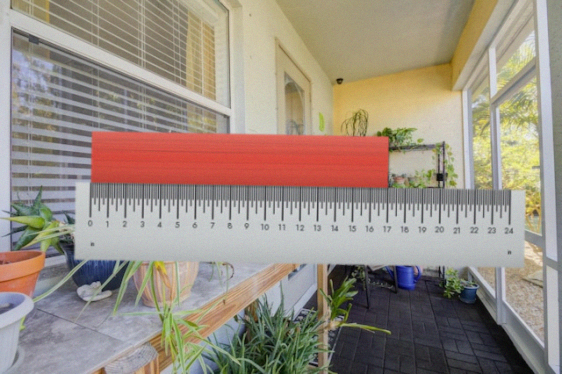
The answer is 17 in
